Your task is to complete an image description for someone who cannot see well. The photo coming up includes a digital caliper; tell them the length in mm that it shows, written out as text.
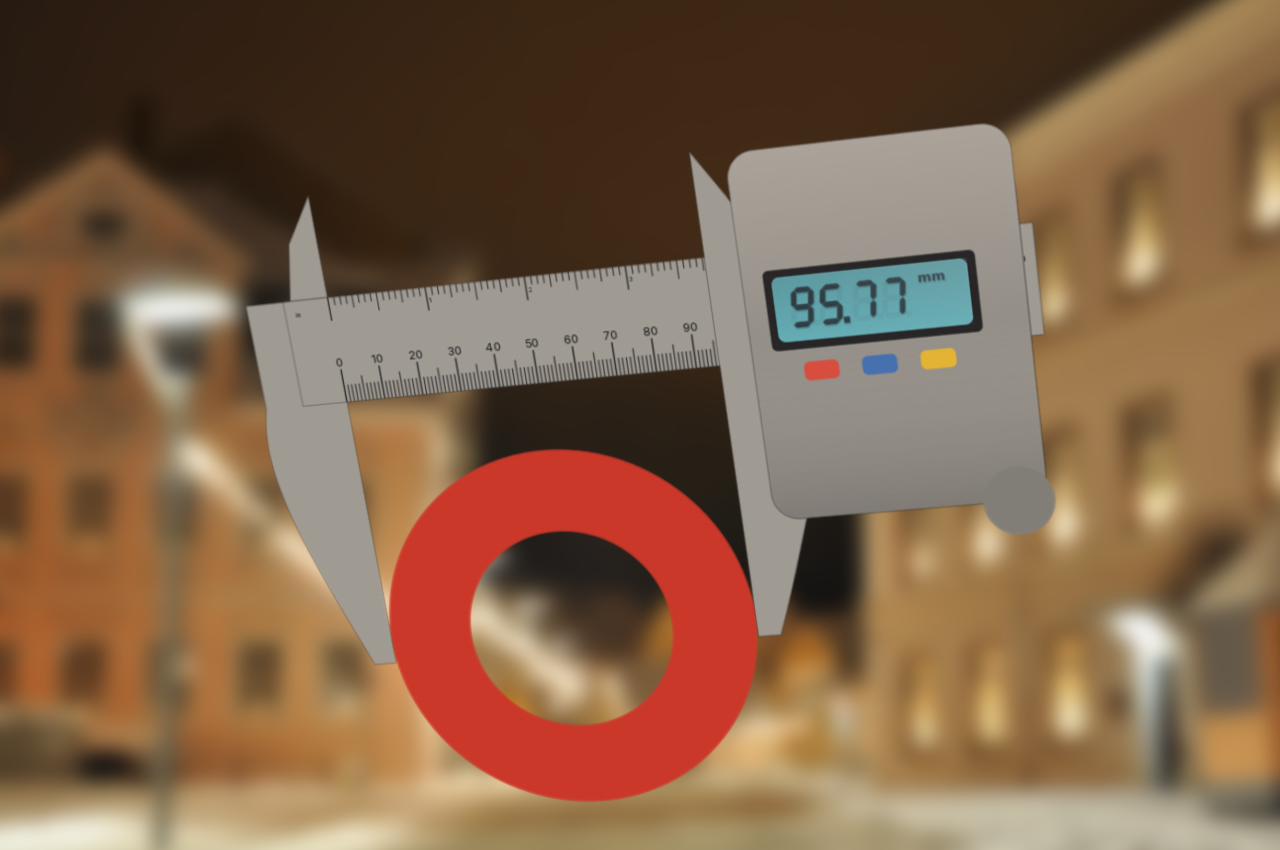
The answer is 95.77 mm
